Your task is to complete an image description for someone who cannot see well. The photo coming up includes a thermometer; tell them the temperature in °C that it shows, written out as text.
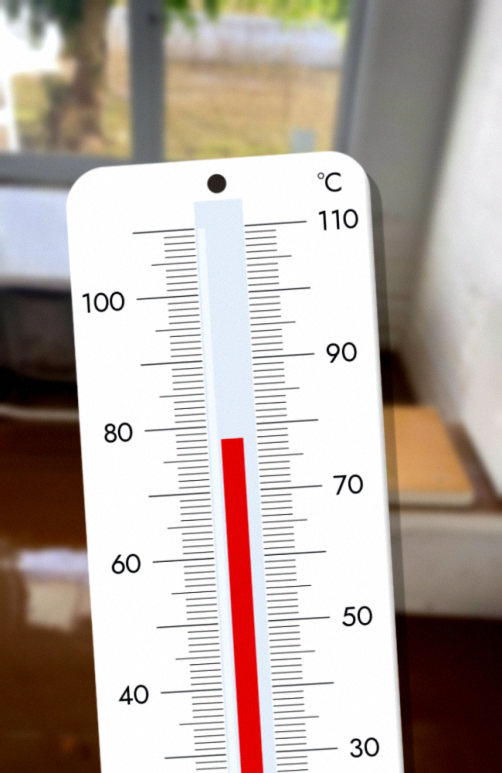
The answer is 78 °C
